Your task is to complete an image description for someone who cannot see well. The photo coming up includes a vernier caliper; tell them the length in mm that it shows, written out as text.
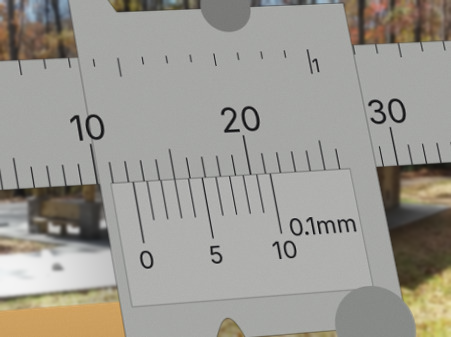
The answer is 12.3 mm
